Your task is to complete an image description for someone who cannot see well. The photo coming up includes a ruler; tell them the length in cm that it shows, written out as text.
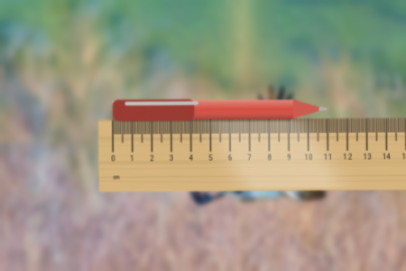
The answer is 11 cm
